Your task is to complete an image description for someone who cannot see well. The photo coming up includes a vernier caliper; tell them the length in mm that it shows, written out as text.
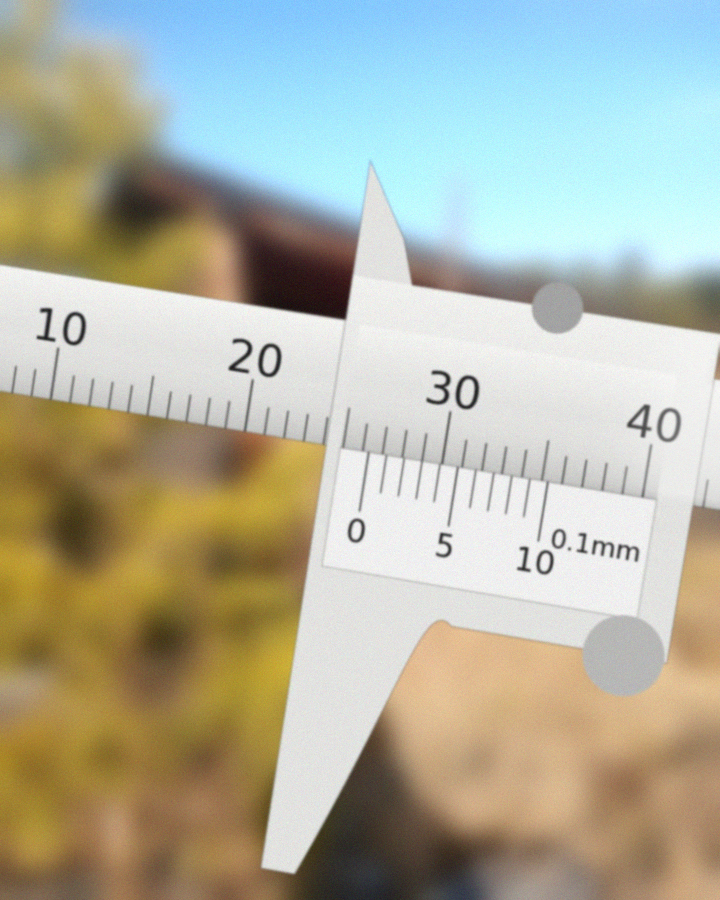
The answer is 26.3 mm
